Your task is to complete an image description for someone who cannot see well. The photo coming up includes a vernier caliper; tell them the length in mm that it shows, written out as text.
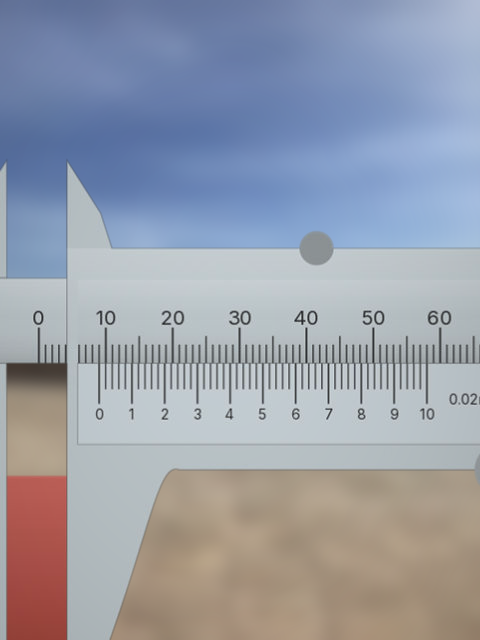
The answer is 9.0 mm
